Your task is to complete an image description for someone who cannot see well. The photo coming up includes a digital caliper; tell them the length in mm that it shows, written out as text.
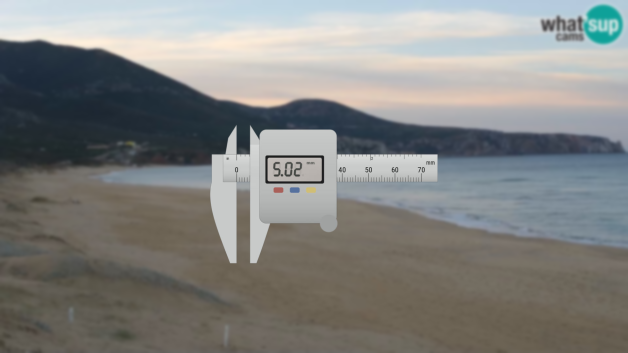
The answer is 5.02 mm
